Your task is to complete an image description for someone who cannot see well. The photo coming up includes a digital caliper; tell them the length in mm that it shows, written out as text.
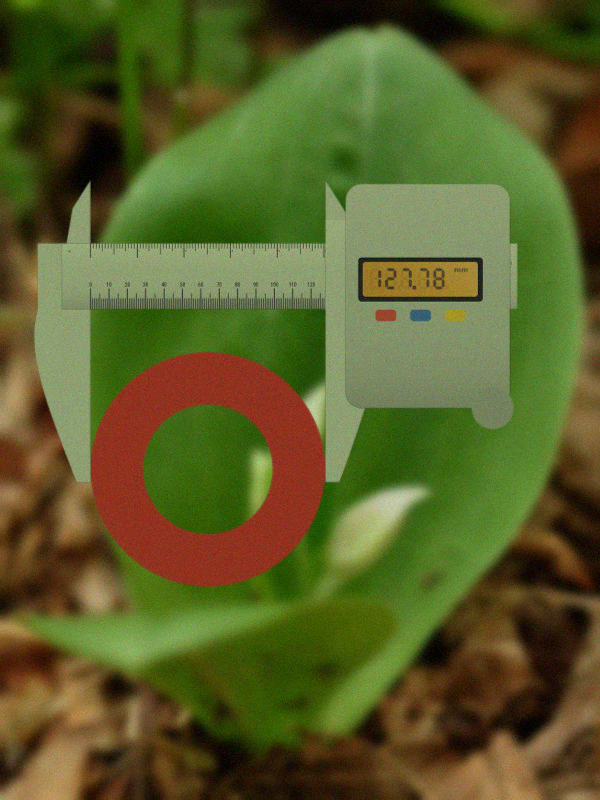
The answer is 127.78 mm
